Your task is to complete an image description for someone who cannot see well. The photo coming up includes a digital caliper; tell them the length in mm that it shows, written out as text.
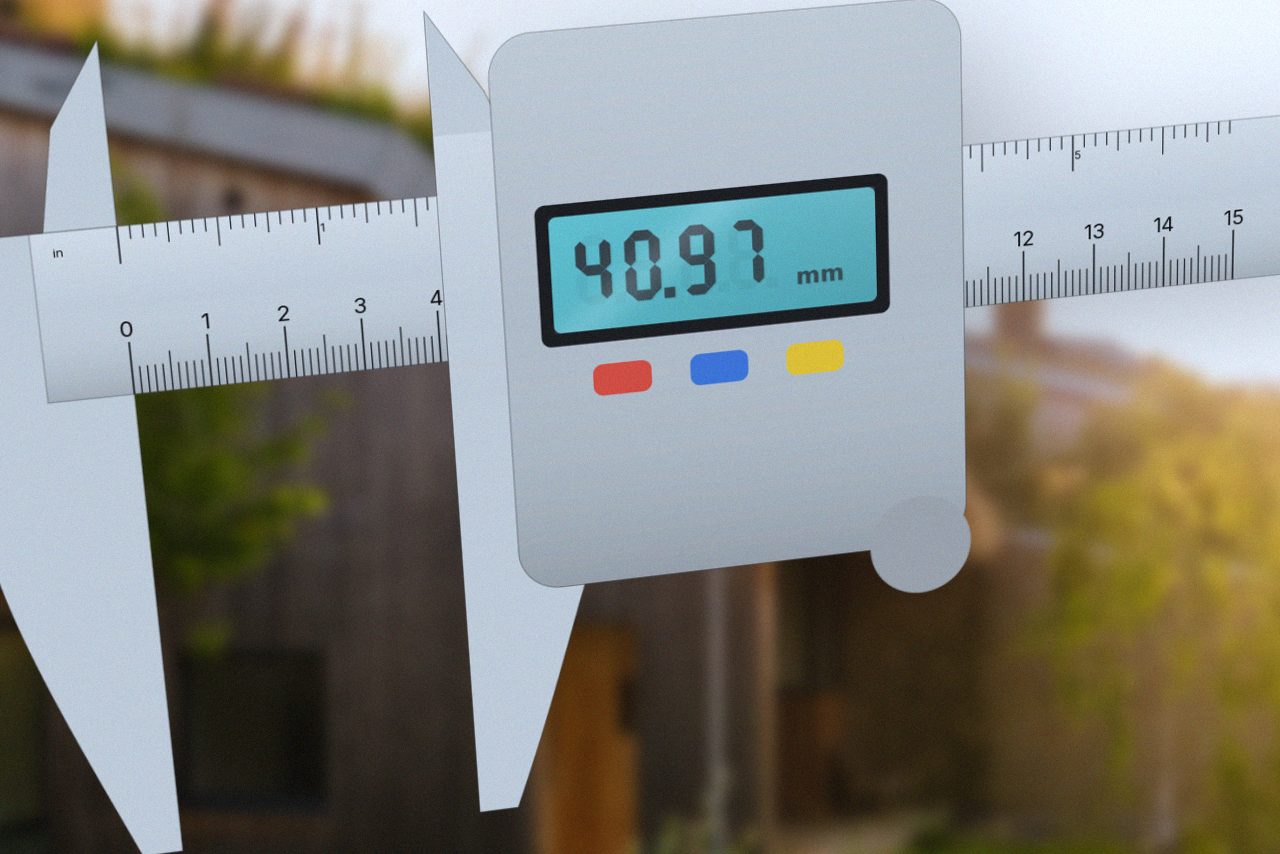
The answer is 40.97 mm
